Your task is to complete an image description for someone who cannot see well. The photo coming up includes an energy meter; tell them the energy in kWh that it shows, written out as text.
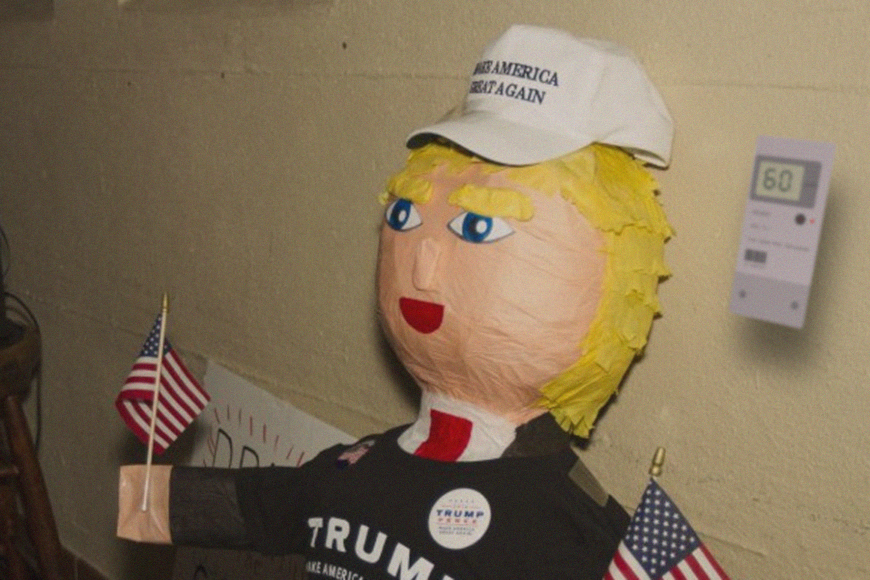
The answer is 60 kWh
